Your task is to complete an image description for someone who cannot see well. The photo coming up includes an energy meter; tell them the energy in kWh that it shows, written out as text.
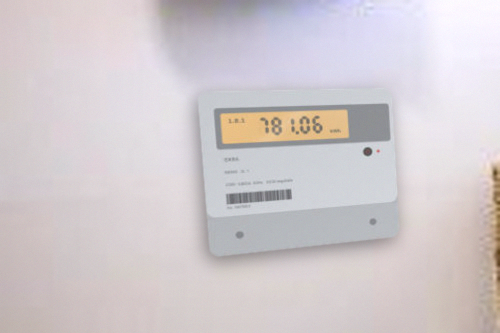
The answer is 781.06 kWh
